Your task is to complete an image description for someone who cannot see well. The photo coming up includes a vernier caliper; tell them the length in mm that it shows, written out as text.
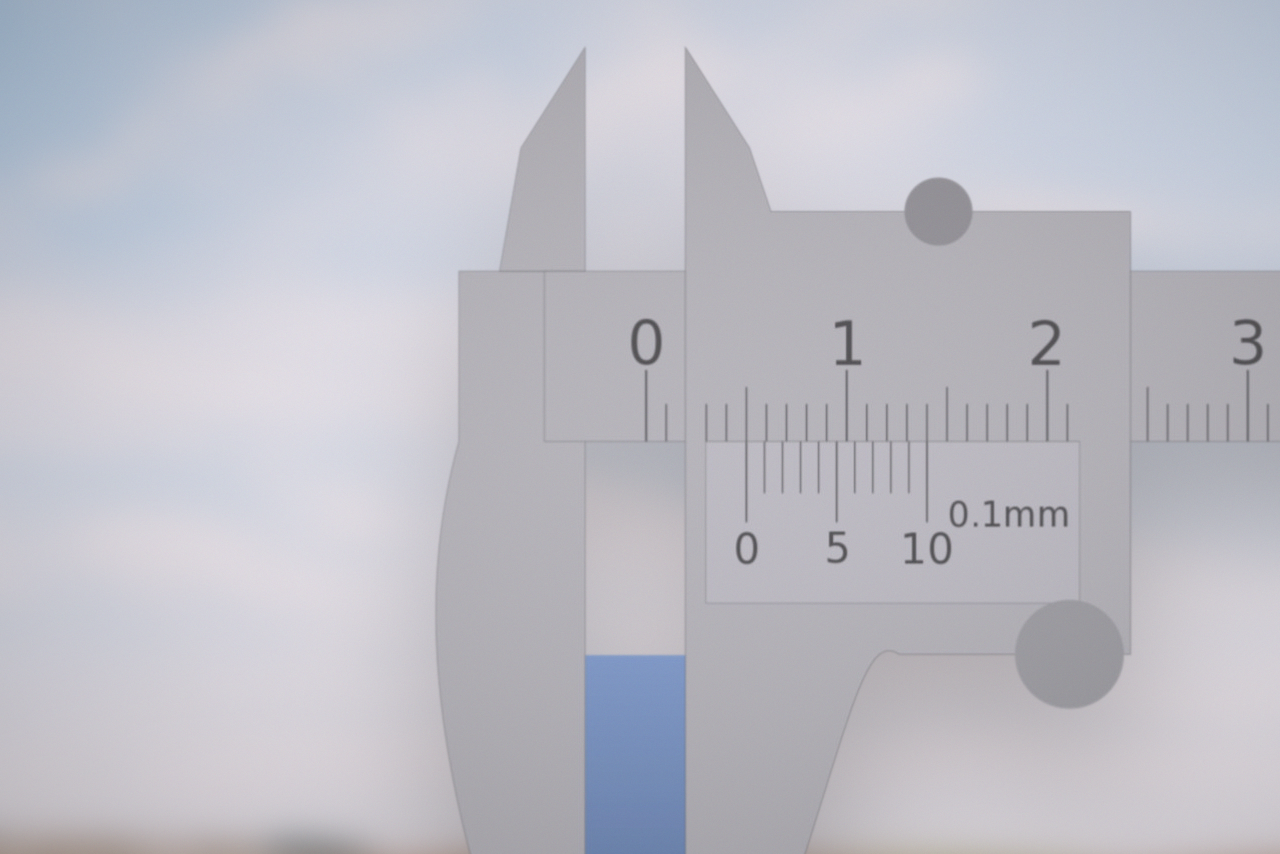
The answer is 5.0 mm
